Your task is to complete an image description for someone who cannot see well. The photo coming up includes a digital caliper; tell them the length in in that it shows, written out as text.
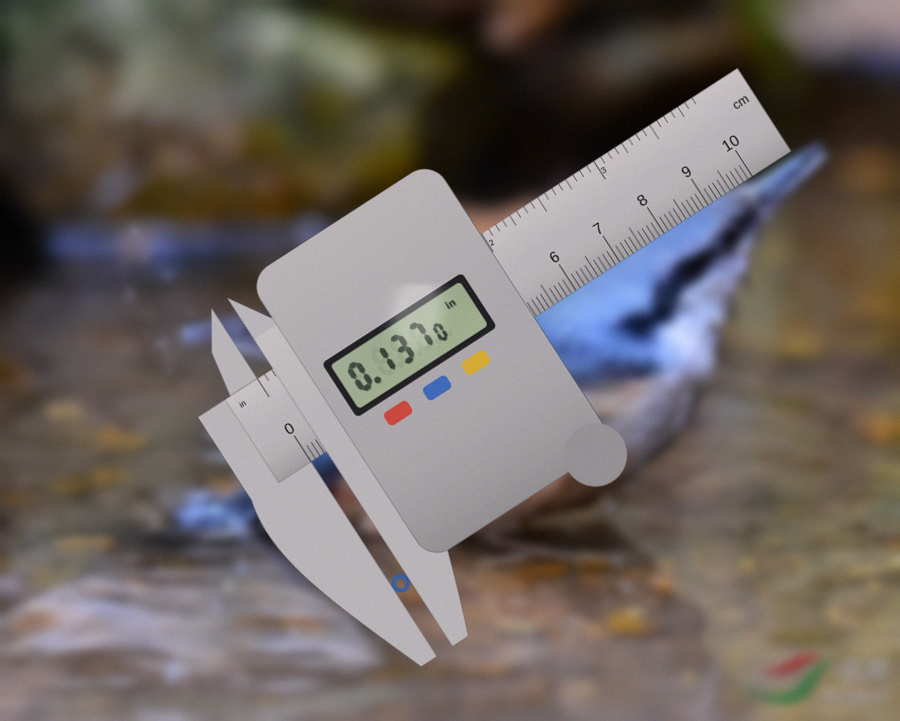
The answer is 0.1370 in
